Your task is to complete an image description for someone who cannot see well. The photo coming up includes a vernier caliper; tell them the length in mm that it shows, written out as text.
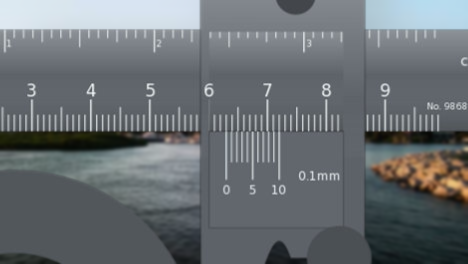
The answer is 63.0 mm
